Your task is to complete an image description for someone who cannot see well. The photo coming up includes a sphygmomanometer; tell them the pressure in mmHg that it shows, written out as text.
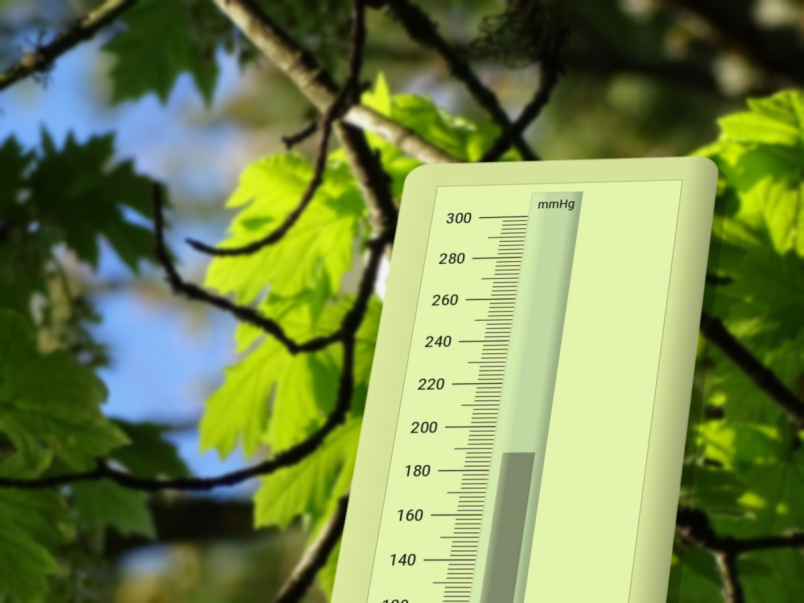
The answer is 188 mmHg
